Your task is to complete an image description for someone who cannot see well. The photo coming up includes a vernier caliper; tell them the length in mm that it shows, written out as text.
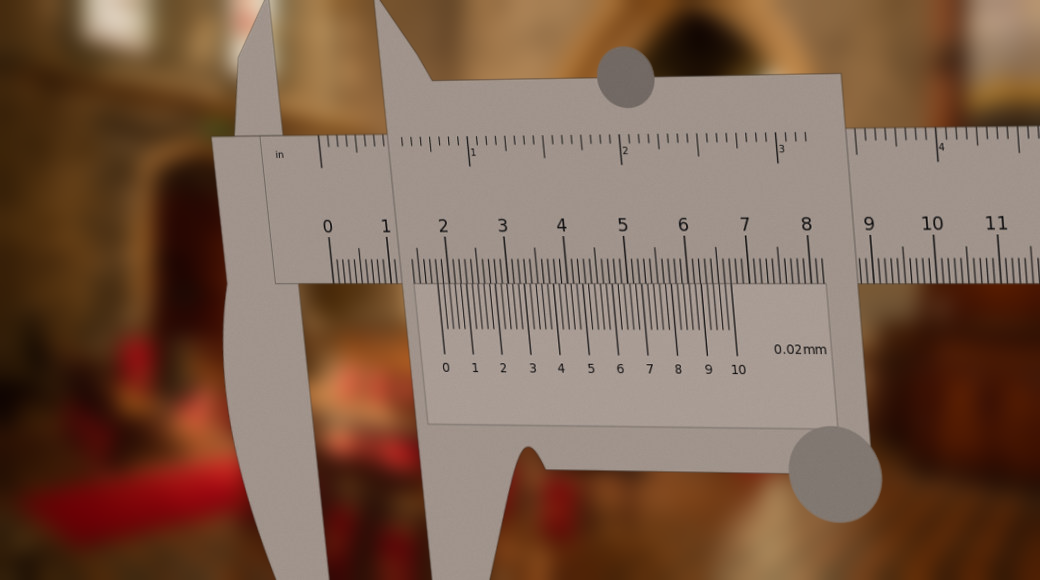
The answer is 18.0 mm
